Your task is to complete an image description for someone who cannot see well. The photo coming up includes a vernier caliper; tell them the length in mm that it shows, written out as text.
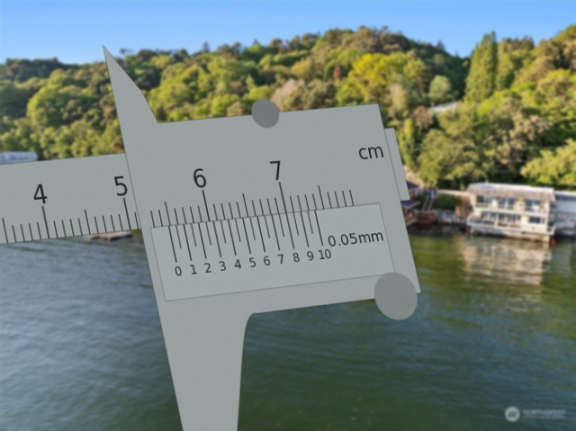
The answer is 54.8 mm
